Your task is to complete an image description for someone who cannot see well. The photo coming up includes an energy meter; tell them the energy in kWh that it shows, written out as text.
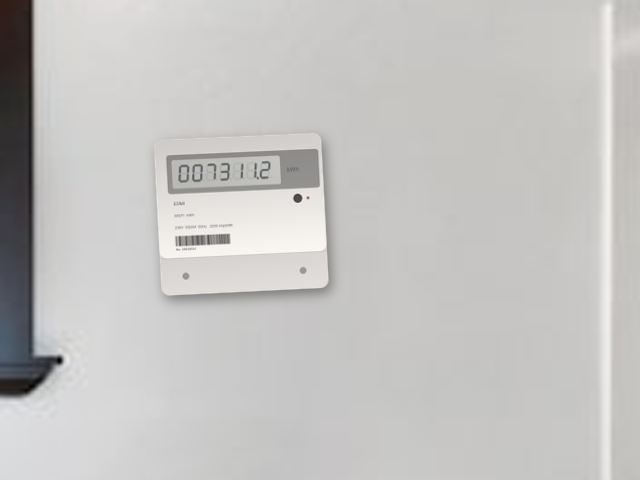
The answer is 7311.2 kWh
